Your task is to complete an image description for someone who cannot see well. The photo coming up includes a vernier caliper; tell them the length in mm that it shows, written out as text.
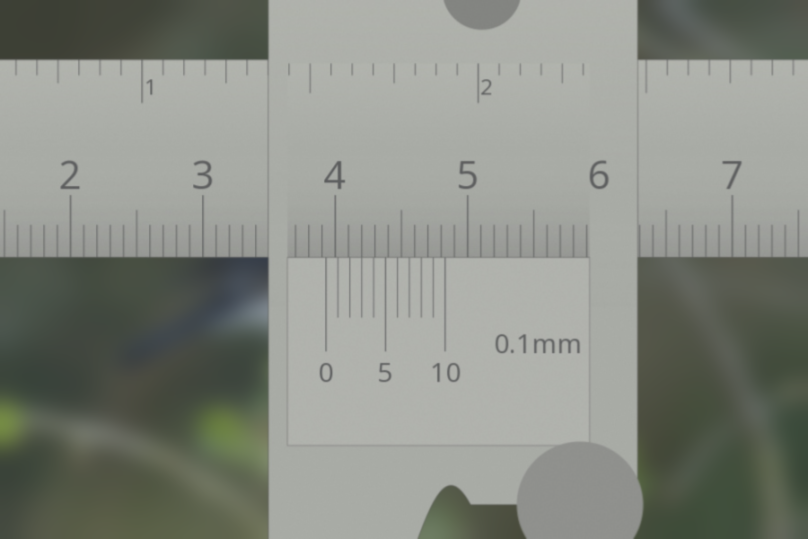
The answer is 39.3 mm
